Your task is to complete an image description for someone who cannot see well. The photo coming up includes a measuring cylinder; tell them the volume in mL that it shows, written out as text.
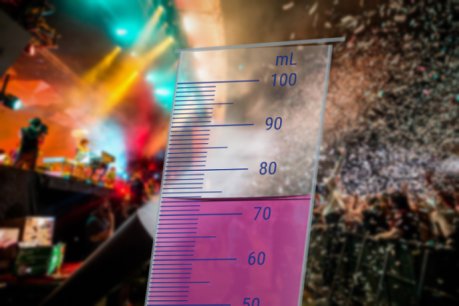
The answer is 73 mL
